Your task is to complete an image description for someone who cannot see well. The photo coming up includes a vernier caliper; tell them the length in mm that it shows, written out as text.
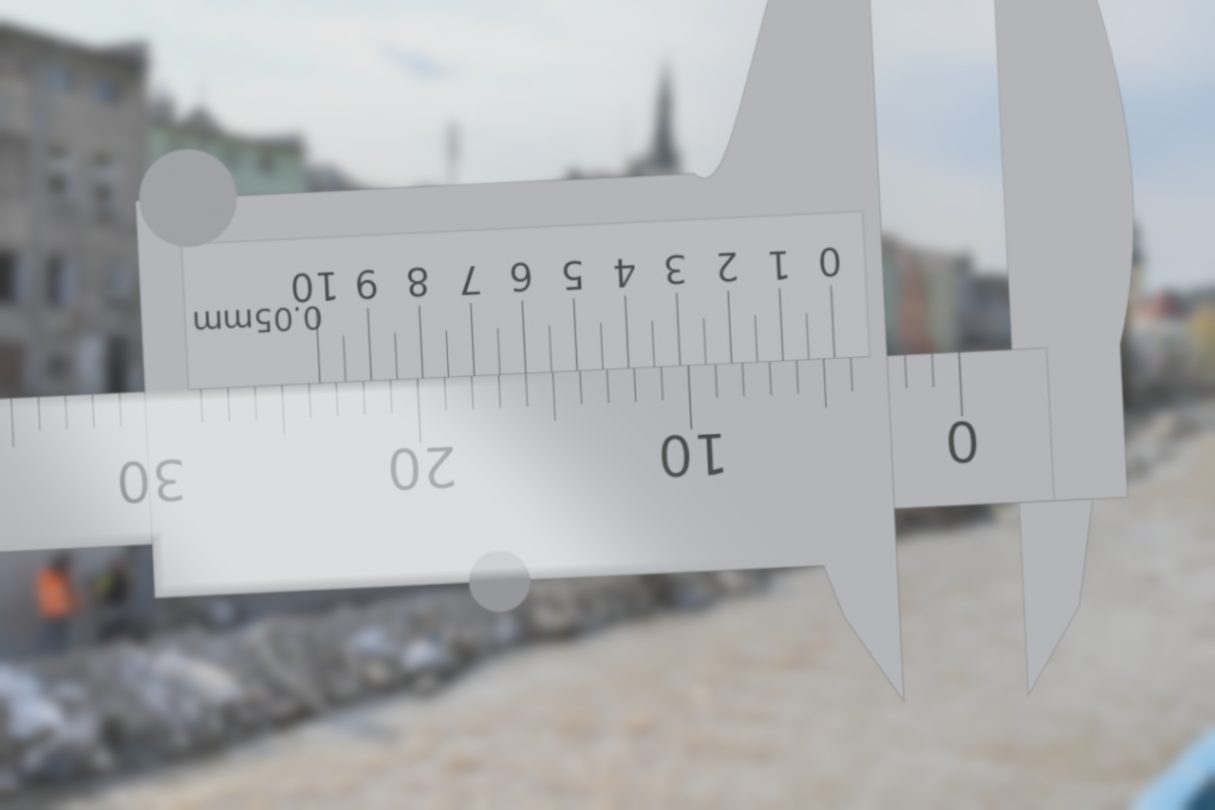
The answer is 4.60 mm
